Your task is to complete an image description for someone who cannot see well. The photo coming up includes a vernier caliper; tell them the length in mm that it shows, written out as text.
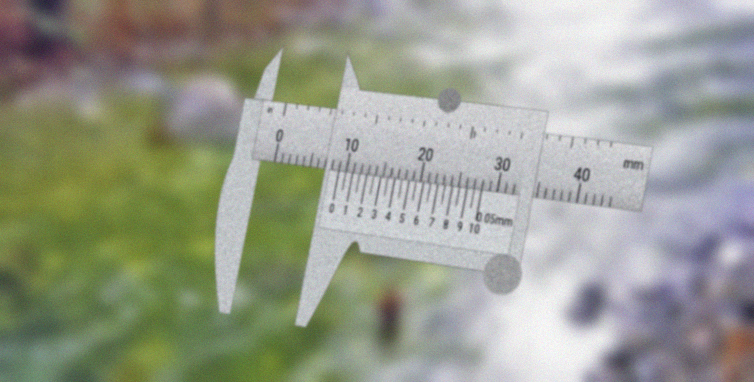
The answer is 9.0 mm
